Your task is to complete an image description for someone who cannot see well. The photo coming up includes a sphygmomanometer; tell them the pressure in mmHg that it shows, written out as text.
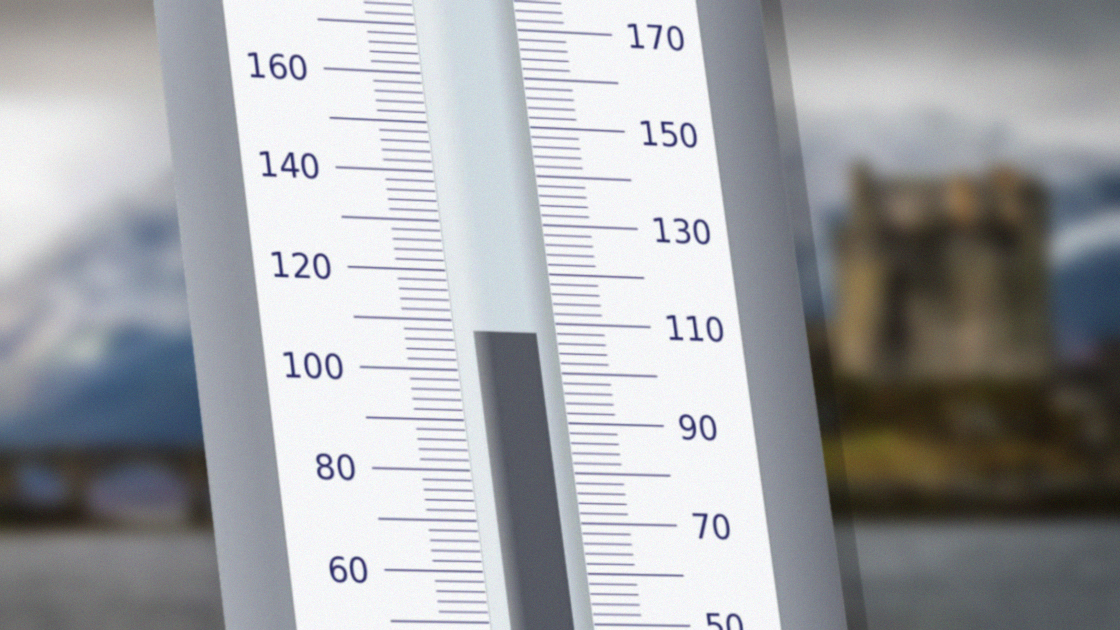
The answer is 108 mmHg
